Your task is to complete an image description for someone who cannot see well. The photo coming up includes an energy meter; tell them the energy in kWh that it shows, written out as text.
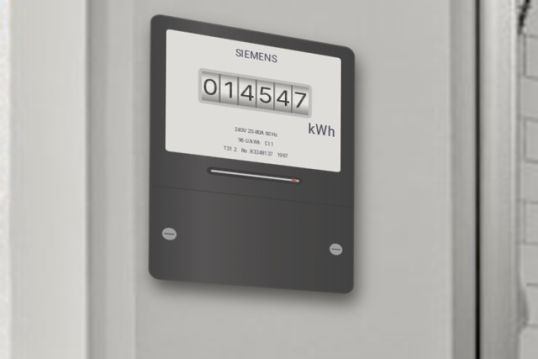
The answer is 14547 kWh
